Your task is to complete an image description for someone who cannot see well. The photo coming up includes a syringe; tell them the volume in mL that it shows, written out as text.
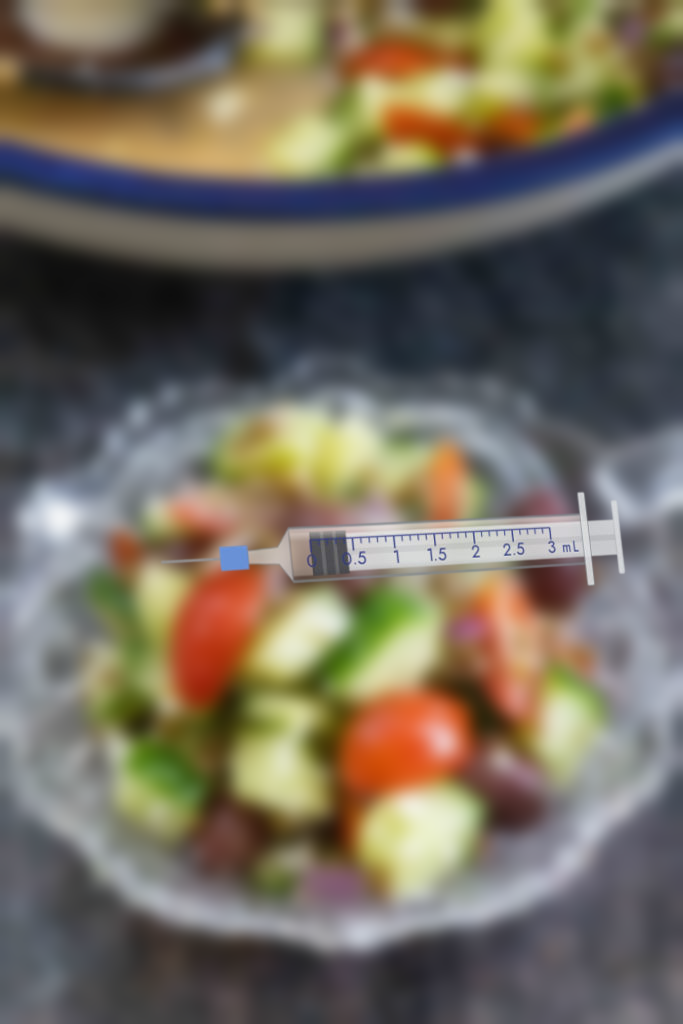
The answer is 0 mL
